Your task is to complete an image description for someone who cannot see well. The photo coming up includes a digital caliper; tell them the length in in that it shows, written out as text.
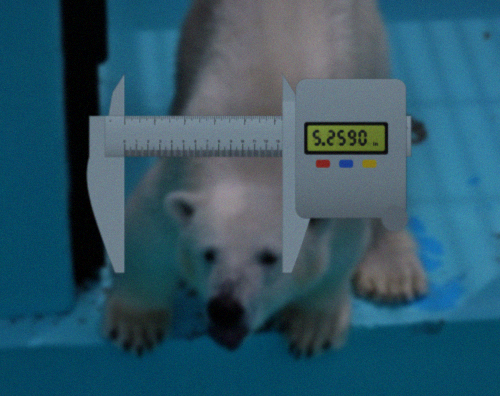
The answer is 5.2590 in
